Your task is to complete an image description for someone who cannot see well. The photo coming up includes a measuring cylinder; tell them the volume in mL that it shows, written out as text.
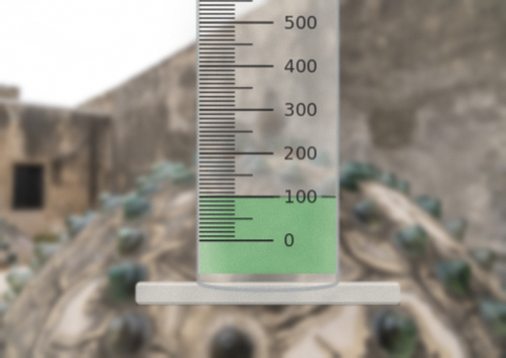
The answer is 100 mL
